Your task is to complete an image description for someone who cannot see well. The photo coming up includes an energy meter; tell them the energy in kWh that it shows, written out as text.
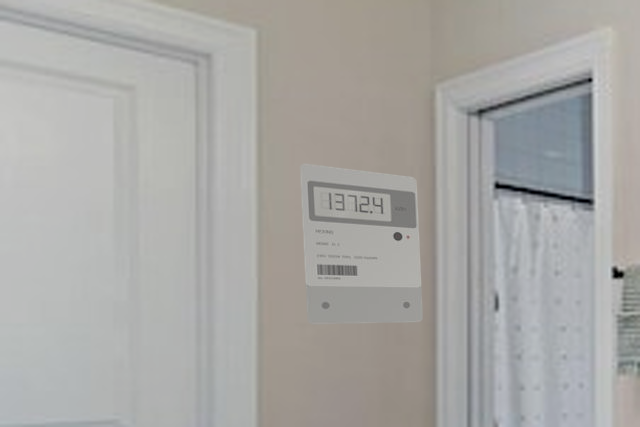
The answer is 1372.4 kWh
